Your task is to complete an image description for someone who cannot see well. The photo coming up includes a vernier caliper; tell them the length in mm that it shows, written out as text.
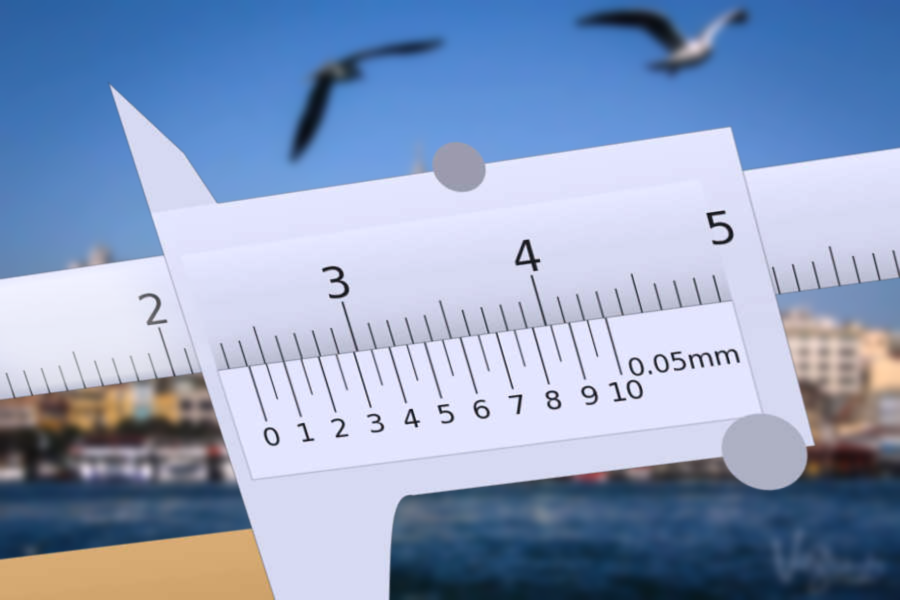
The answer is 24.1 mm
